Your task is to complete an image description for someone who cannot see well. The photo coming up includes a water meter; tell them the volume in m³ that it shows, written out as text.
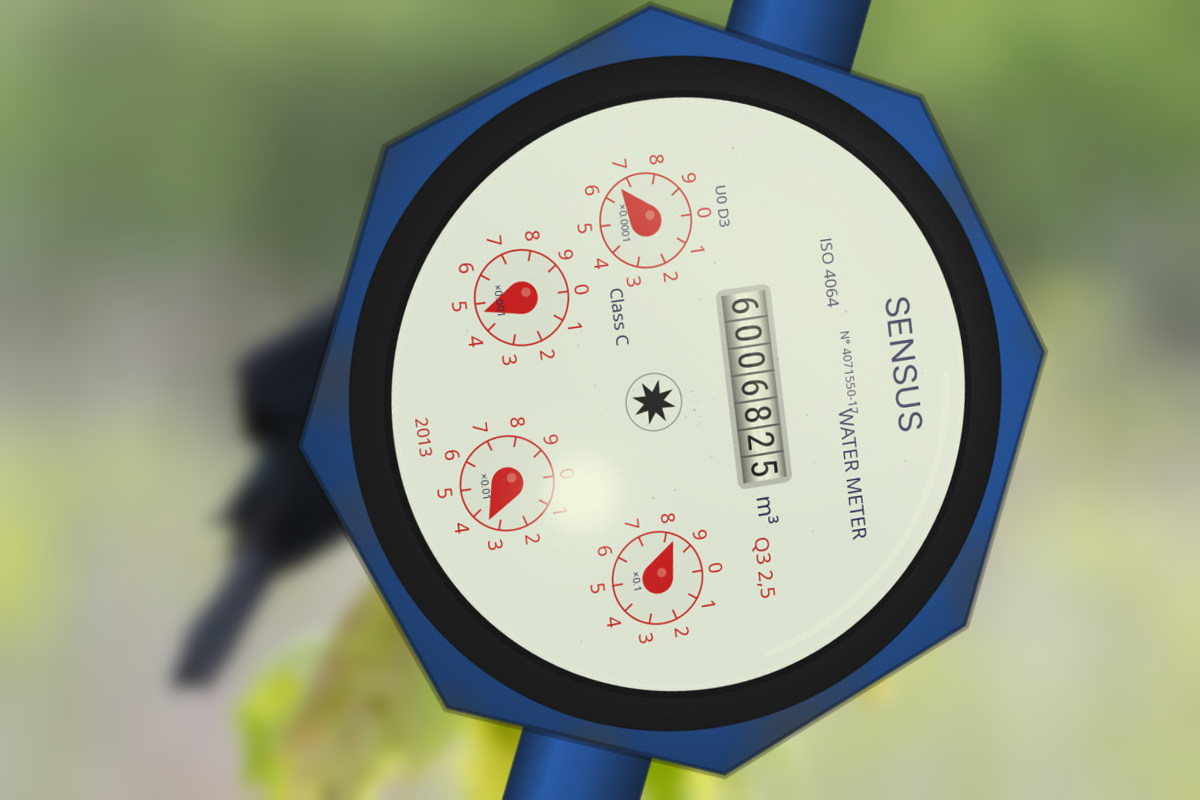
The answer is 6006825.8346 m³
